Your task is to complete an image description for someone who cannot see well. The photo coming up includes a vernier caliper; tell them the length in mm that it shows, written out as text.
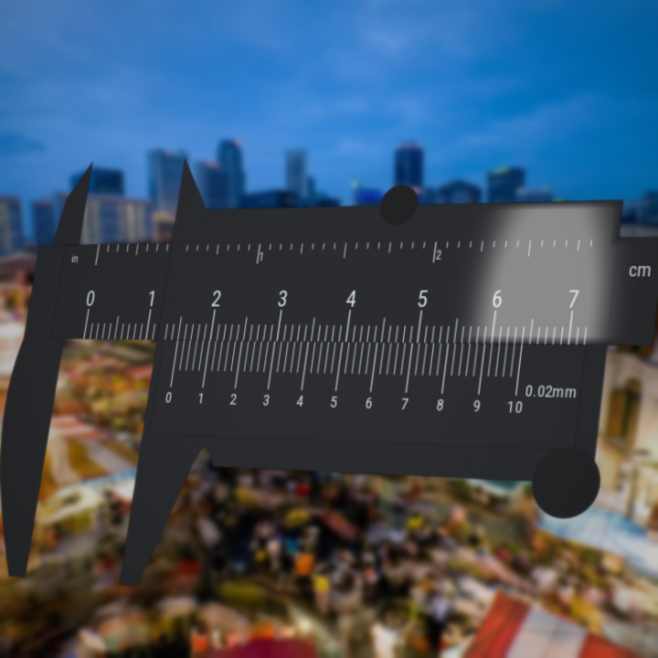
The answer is 15.0 mm
